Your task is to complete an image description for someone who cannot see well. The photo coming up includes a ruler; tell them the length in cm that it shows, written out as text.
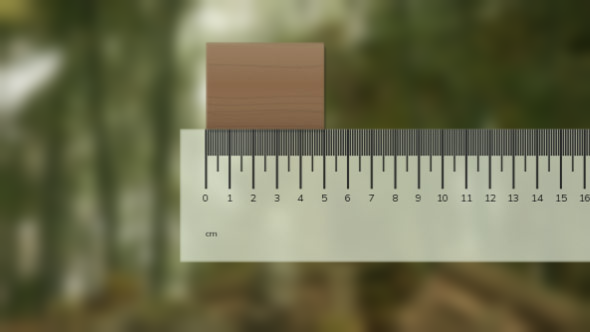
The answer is 5 cm
